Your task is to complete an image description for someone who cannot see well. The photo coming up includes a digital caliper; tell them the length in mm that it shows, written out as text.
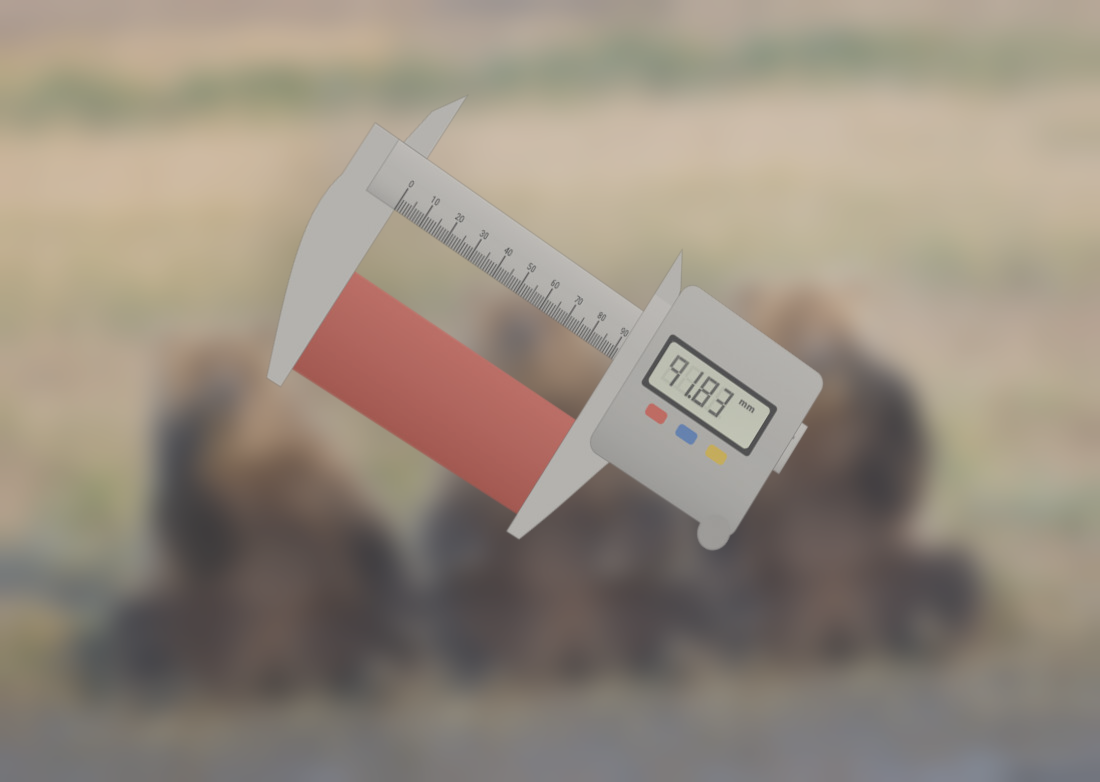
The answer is 91.83 mm
